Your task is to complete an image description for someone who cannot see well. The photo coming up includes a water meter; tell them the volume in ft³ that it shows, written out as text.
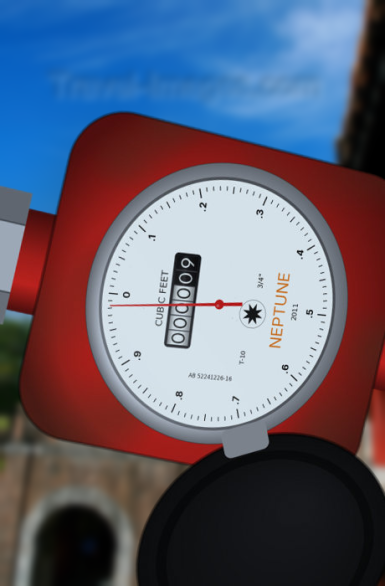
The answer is 8.98 ft³
